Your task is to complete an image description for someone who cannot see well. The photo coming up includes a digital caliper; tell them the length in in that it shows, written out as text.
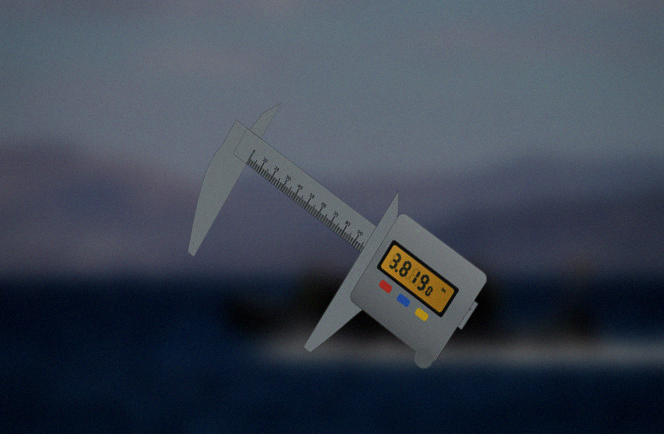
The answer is 3.8190 in
